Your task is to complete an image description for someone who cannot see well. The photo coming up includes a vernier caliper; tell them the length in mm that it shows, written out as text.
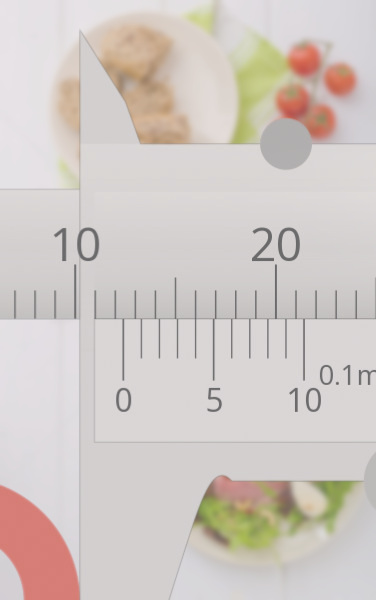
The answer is 12.4 mm
